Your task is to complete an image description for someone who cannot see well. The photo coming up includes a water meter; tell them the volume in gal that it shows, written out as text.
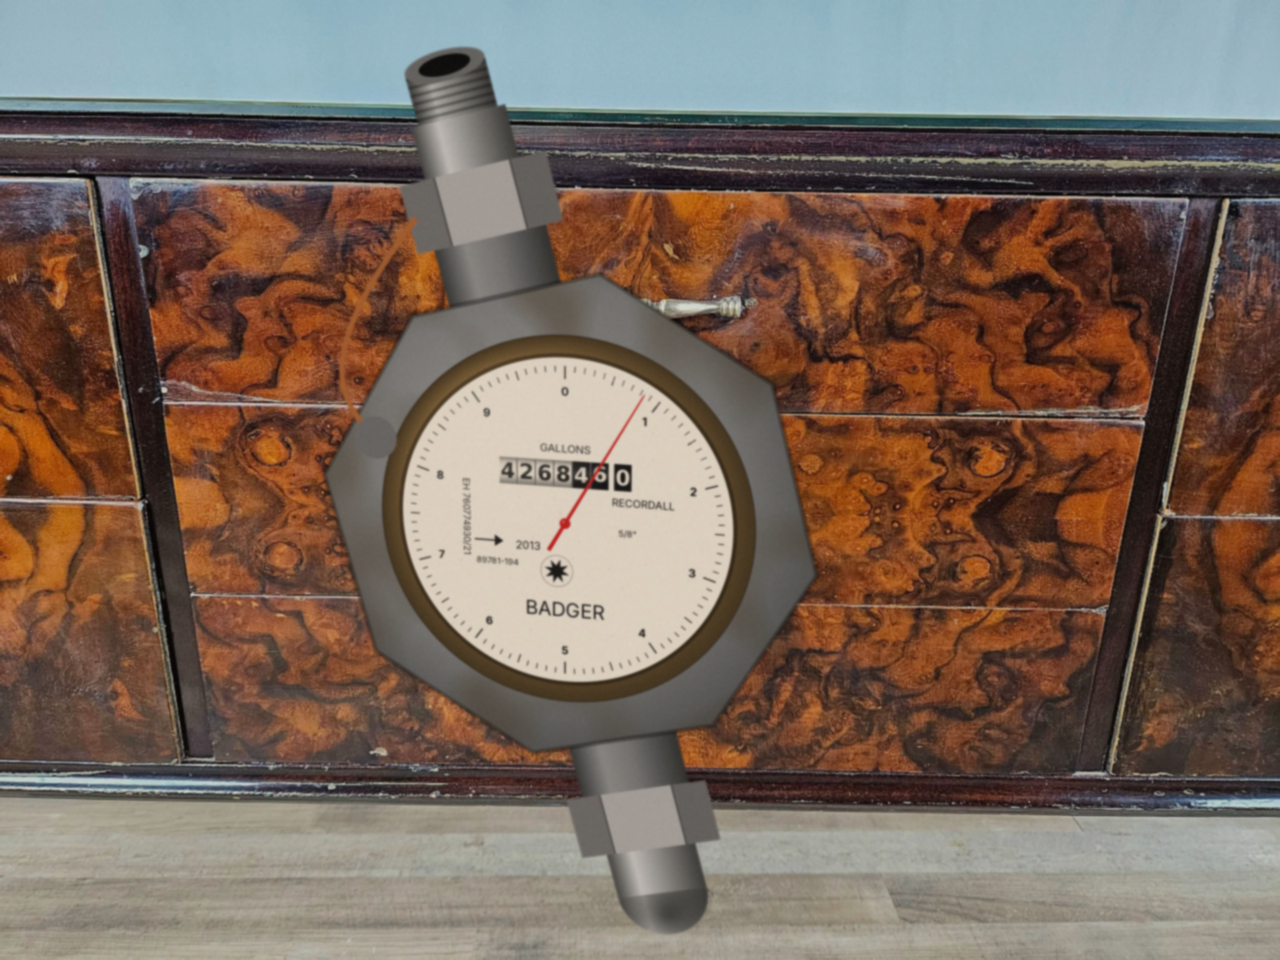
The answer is 4268460.8 gal
